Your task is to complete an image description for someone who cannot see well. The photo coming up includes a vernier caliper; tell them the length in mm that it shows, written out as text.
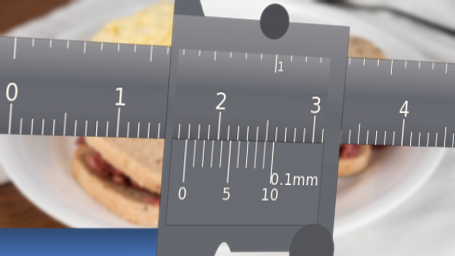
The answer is 16.8 mm
